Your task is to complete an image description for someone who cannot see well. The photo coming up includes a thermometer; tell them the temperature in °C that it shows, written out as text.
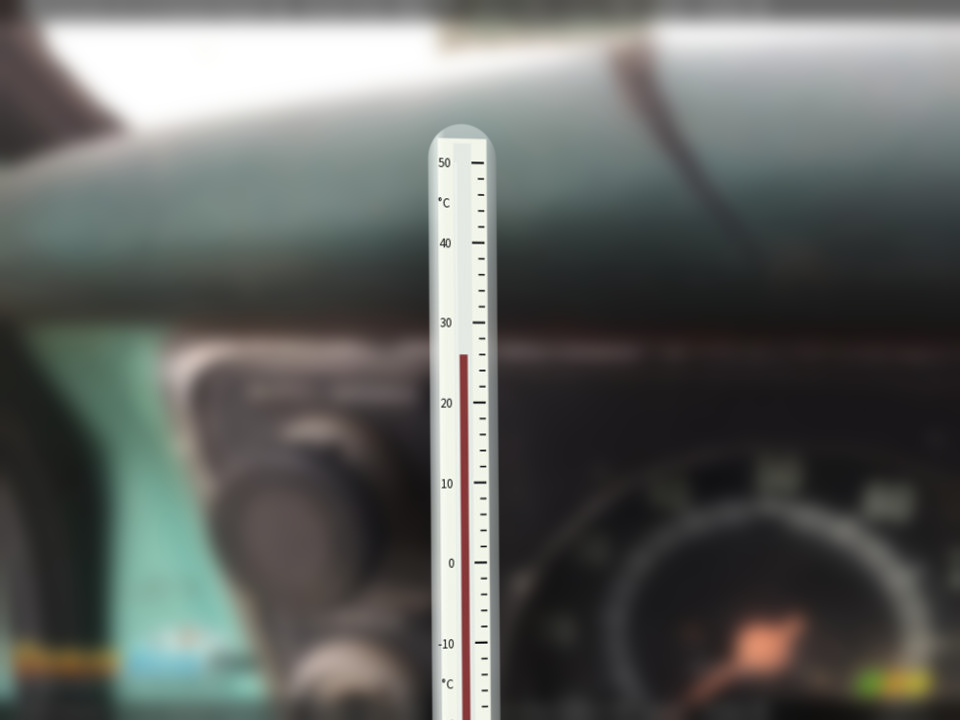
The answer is 26 °C
